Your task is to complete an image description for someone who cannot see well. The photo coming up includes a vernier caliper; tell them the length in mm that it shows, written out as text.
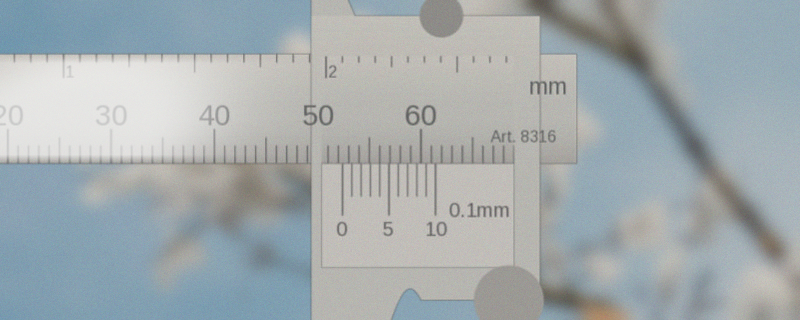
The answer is 52.4 mm
